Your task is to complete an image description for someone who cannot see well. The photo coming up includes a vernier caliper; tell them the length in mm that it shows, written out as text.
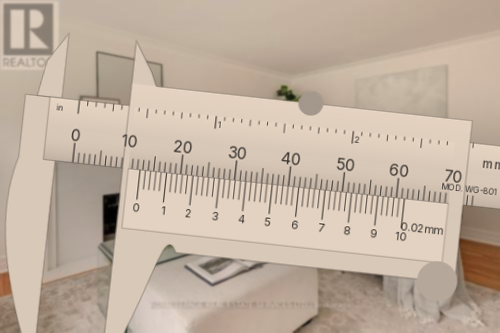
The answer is 12.5 mm
